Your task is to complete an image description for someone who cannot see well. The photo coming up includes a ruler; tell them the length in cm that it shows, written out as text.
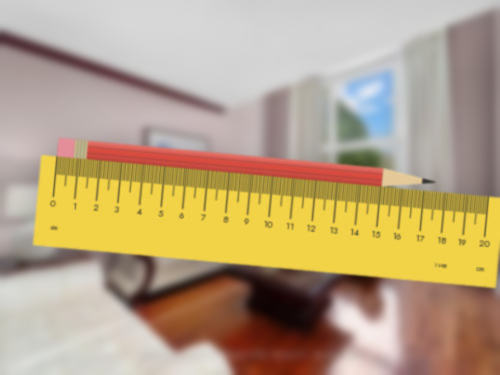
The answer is 17.5 cm
